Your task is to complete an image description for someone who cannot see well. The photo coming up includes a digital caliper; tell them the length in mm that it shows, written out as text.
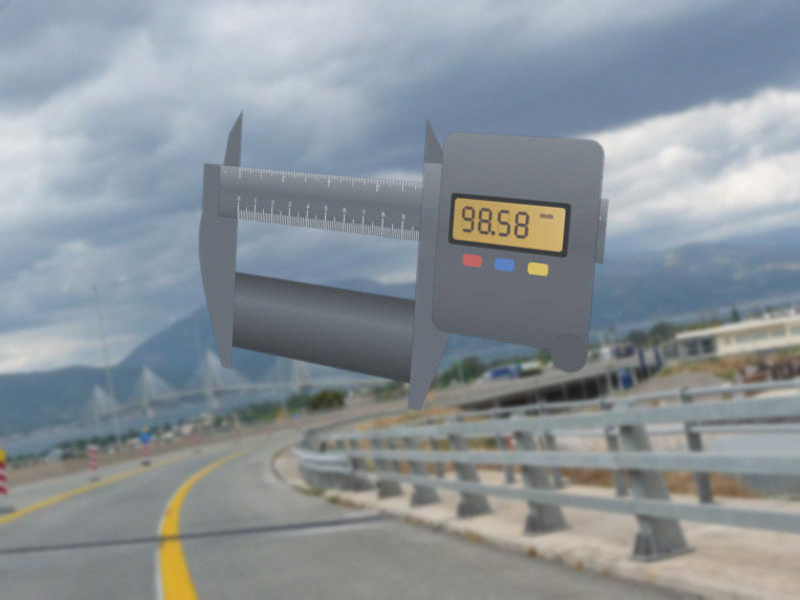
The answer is 98.58 mm
